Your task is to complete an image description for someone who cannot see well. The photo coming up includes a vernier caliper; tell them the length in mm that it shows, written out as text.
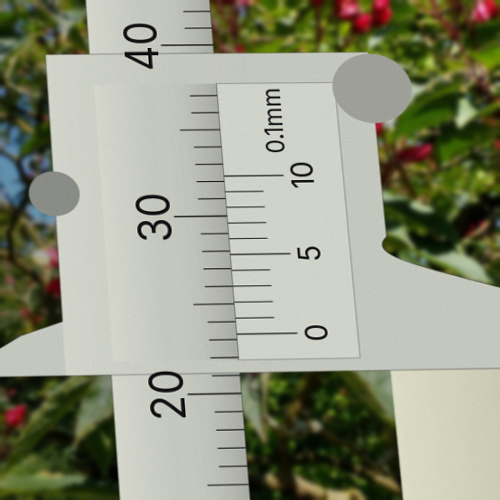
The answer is 23.3 mm
